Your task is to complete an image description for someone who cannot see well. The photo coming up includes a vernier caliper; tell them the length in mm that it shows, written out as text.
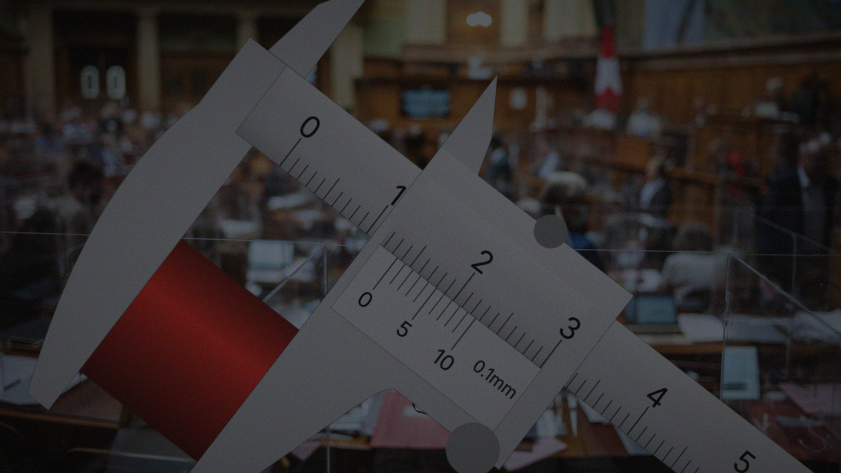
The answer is 13.6 mm
